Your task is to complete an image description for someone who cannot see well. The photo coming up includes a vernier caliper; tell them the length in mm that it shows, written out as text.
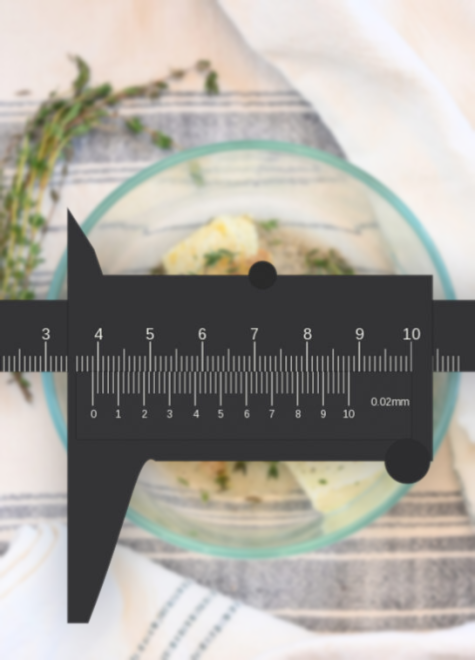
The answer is 39.0 mm
